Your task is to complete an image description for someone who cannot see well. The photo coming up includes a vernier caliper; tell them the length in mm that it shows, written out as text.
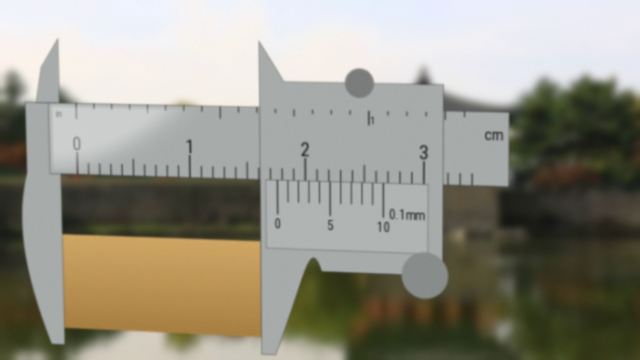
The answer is 17.6 mm
